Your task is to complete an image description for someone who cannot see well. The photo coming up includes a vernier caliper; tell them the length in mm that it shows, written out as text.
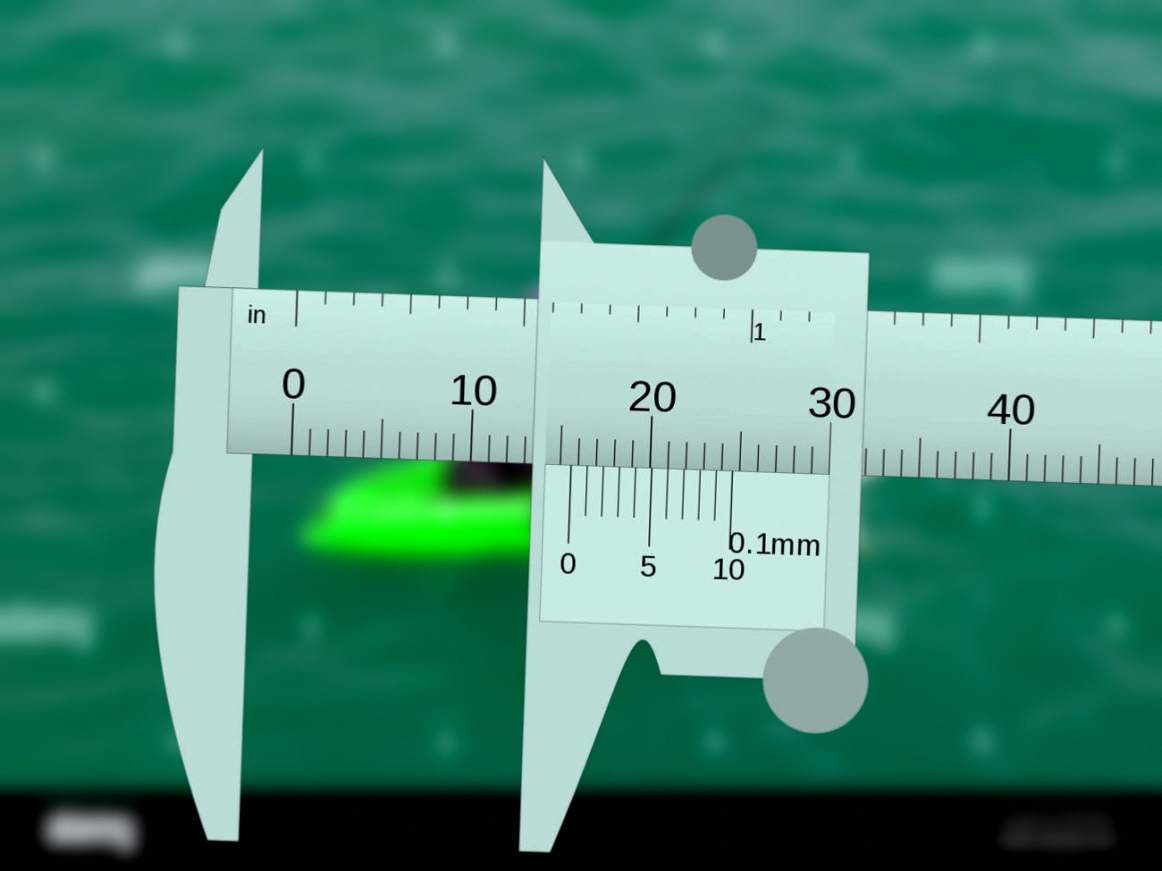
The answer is 15.6 mm
